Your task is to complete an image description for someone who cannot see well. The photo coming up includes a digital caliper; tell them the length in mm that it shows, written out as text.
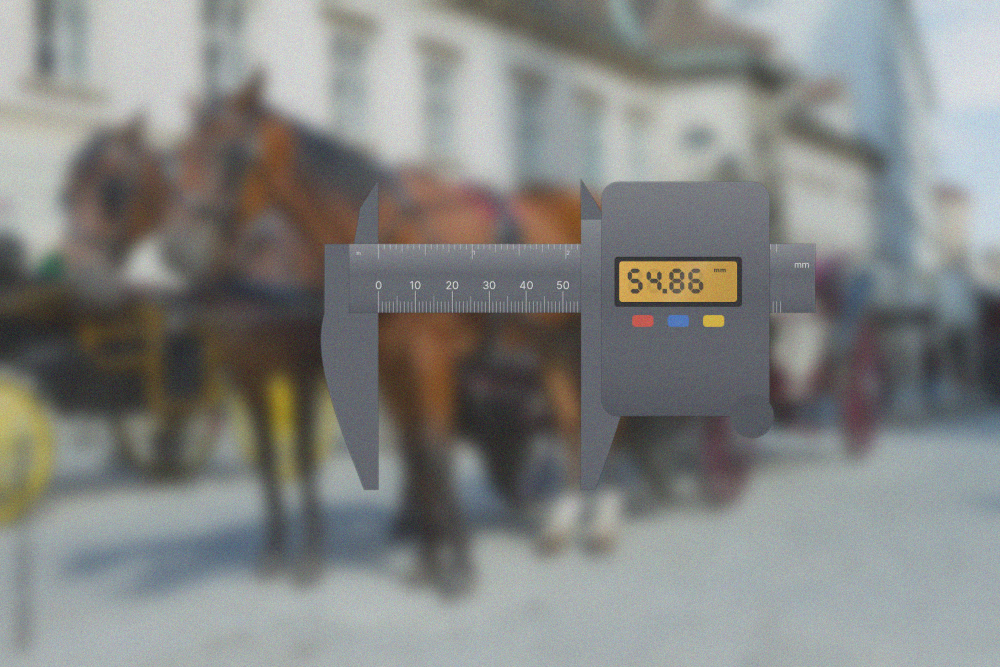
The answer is 54.86 mm
